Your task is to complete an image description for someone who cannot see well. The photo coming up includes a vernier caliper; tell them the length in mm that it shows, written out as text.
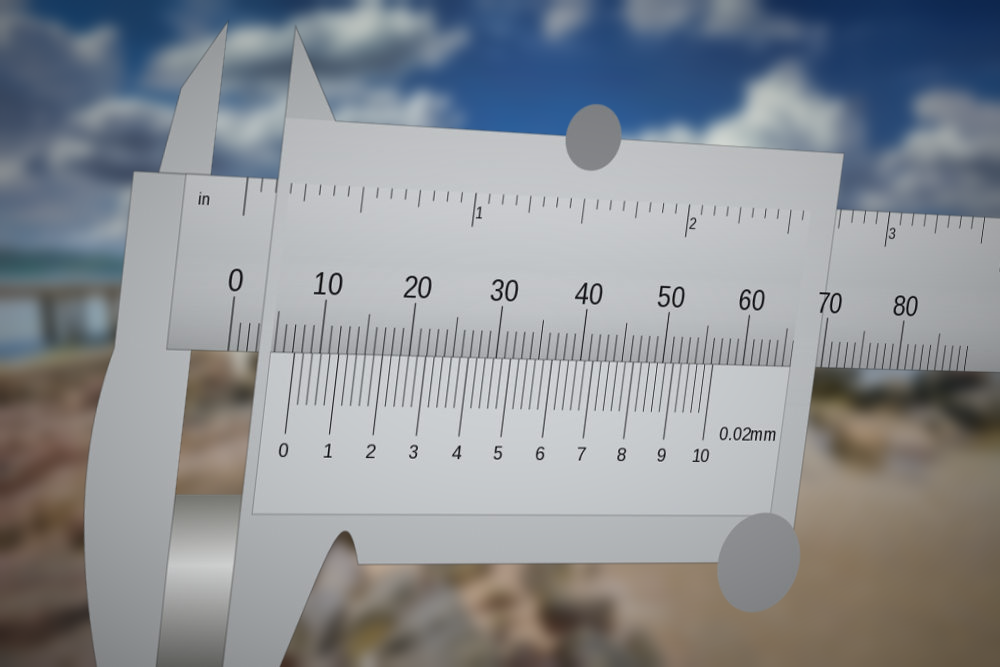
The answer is 7.2 mm
